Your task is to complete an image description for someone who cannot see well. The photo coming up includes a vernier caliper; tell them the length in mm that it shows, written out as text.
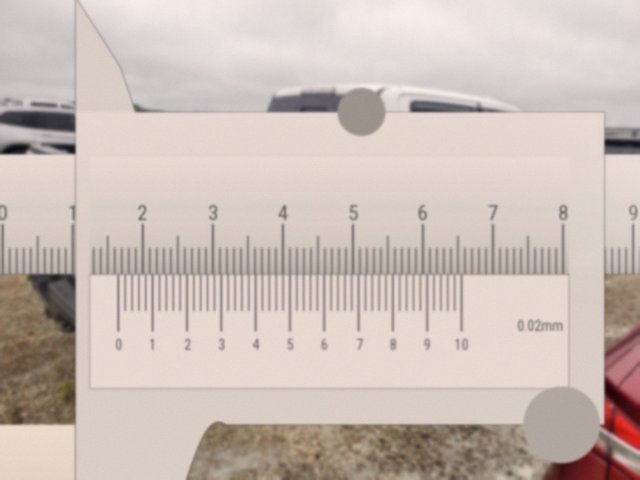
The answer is 16.5 mm
